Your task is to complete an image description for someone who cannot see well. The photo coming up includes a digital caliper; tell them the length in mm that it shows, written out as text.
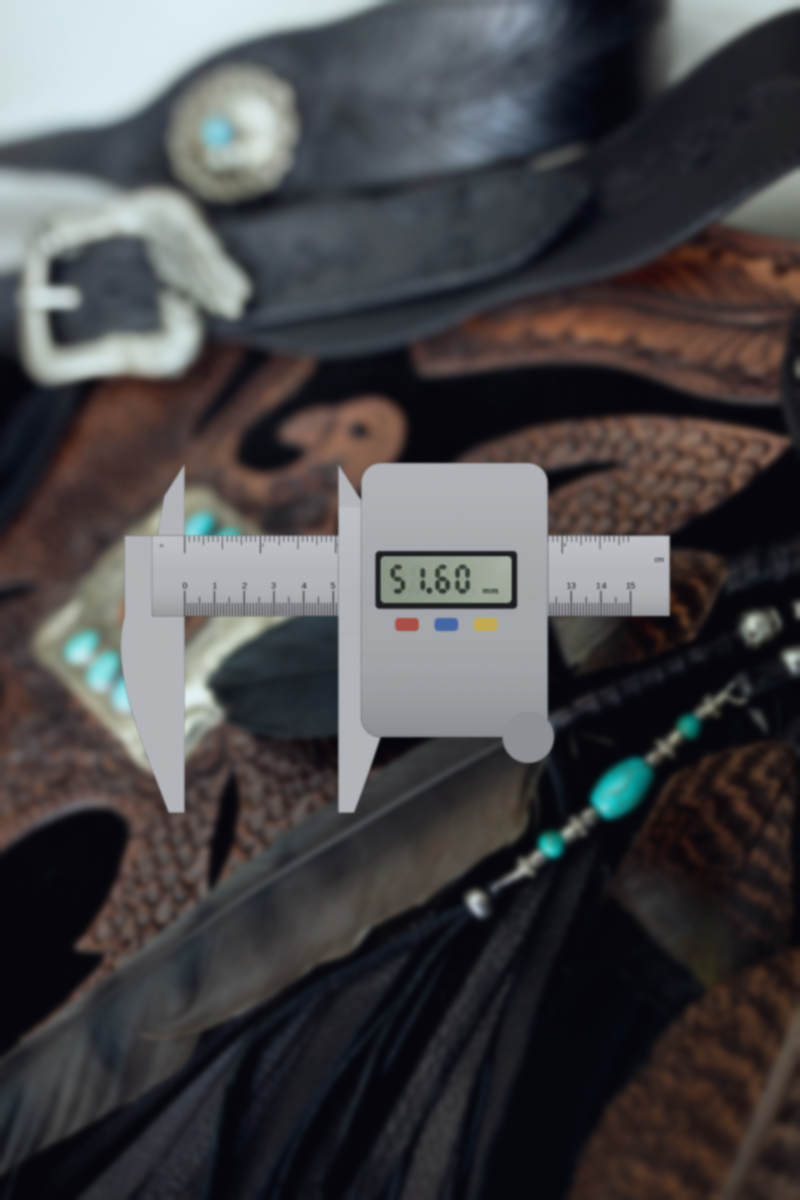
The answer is 51.60 mm
